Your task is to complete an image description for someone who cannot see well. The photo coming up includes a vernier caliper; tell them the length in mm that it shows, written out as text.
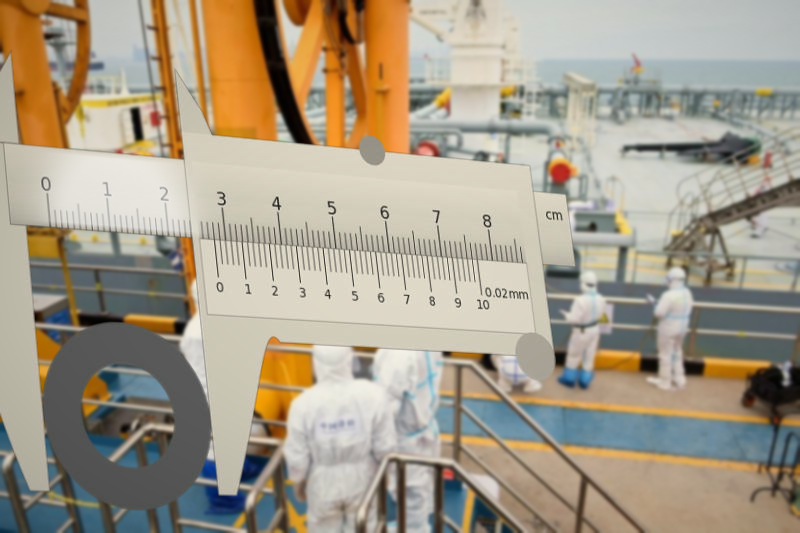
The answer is 28.0 mm
